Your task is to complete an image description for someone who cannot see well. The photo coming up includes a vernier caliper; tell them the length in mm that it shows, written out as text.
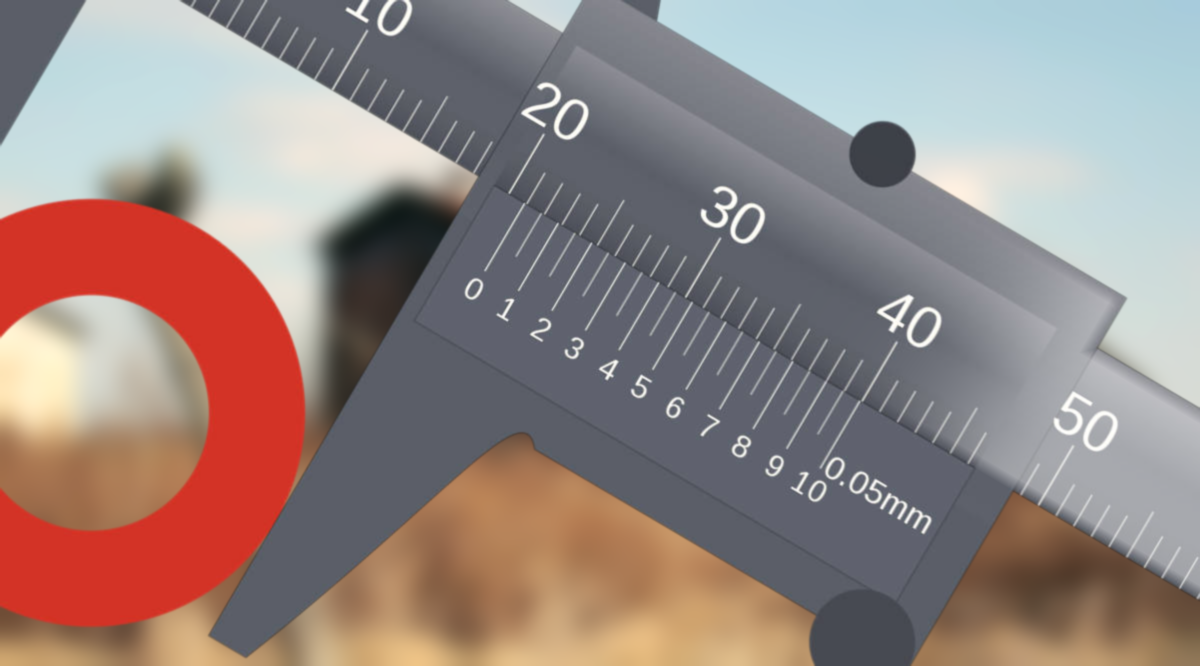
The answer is 20.9 mm
